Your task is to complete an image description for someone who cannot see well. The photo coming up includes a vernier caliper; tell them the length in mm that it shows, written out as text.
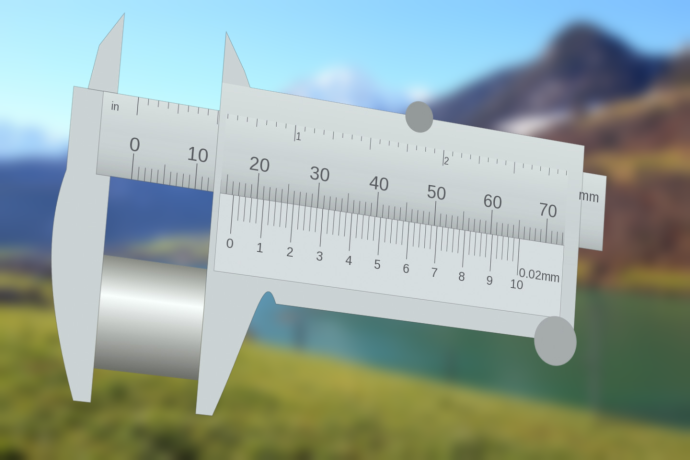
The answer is 16.2 mm
